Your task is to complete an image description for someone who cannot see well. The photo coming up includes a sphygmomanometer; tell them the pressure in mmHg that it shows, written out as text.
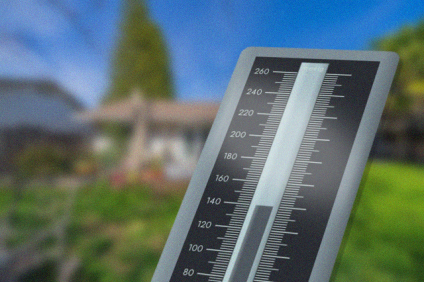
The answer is 140 mmHg
